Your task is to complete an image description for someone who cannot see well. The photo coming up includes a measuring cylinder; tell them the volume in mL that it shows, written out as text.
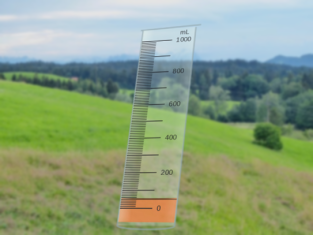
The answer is 50 mL
